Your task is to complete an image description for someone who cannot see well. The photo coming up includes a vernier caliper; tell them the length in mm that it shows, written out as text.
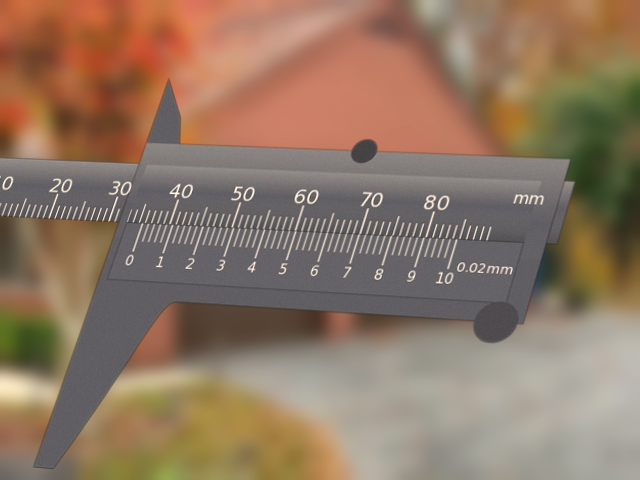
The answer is 35.6 mm
